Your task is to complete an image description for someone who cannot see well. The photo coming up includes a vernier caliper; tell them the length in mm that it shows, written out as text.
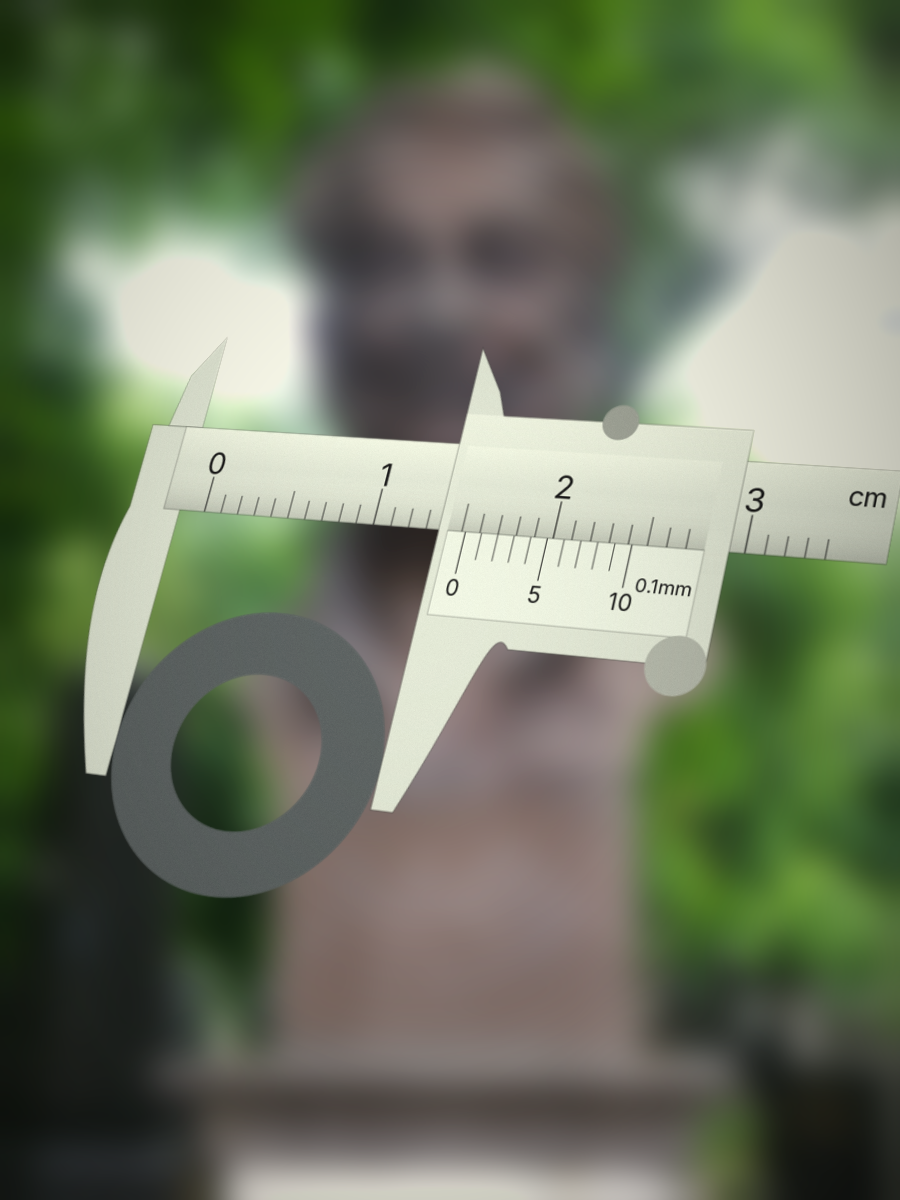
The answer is 15.2 mm
